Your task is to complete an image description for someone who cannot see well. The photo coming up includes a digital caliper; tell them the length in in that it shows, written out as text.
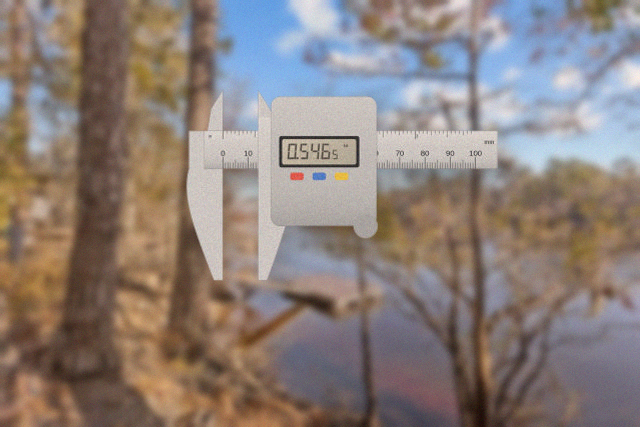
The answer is 0.5465 in
